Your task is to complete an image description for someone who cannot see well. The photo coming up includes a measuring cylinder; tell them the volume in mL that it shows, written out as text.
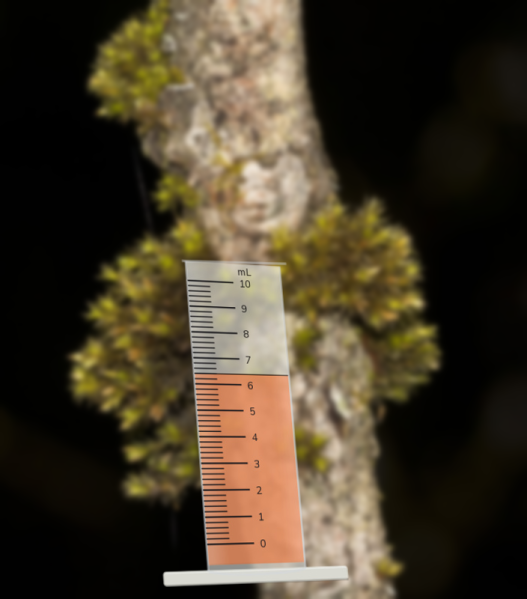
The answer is 6.4 mL
